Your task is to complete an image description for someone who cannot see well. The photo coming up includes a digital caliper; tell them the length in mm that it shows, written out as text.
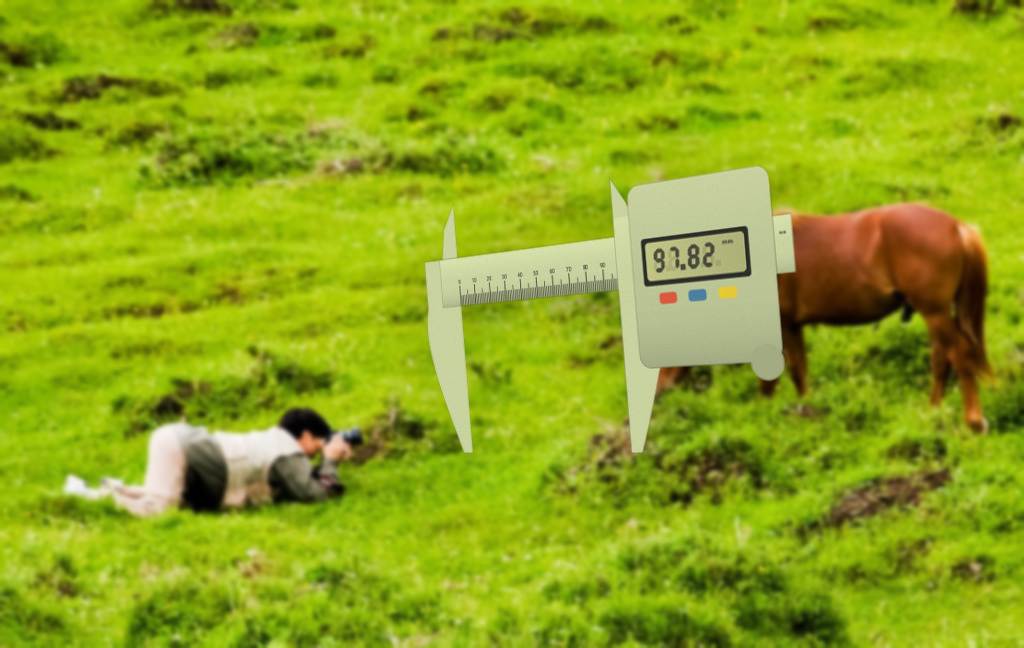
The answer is 97.82 mm
